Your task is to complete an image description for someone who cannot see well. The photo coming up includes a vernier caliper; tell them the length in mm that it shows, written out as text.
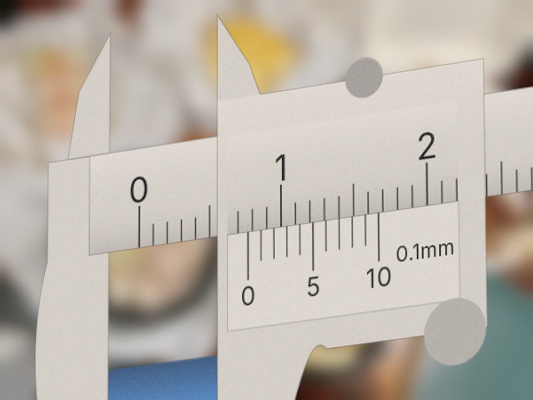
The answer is 7.7 mm
